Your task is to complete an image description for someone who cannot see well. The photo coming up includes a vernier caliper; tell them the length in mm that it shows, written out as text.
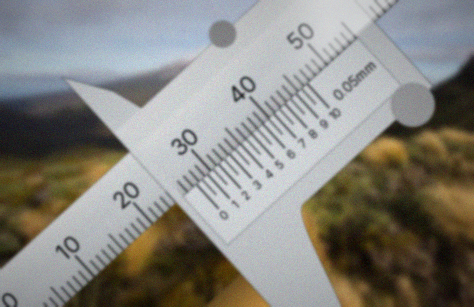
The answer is 27.5 mm
